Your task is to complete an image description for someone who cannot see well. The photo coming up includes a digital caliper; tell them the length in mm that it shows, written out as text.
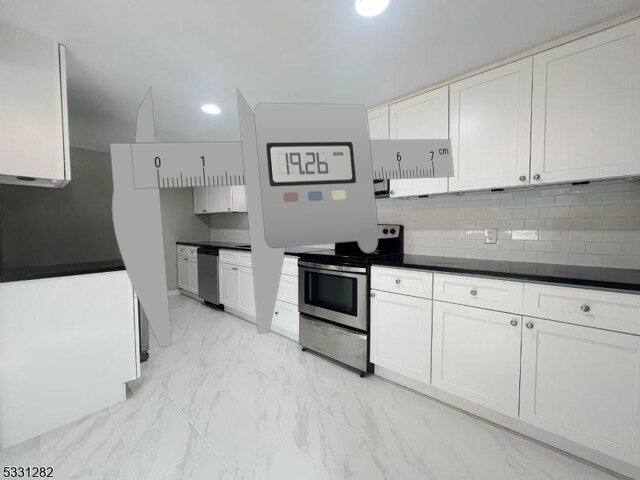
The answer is 19.26 mm
